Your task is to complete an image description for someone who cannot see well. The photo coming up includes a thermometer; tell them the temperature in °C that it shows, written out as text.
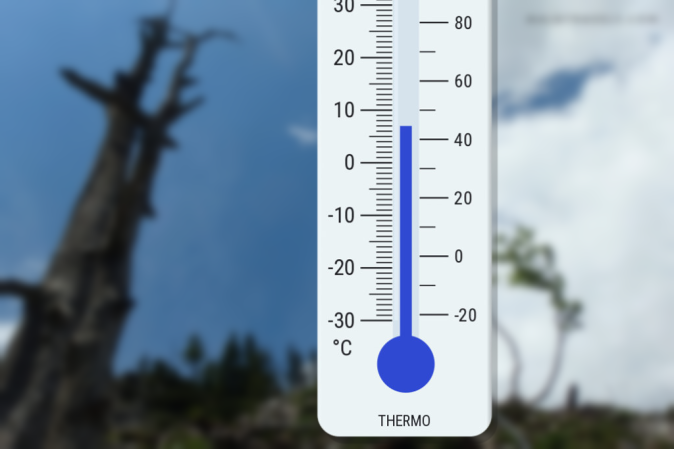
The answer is 7 °C
